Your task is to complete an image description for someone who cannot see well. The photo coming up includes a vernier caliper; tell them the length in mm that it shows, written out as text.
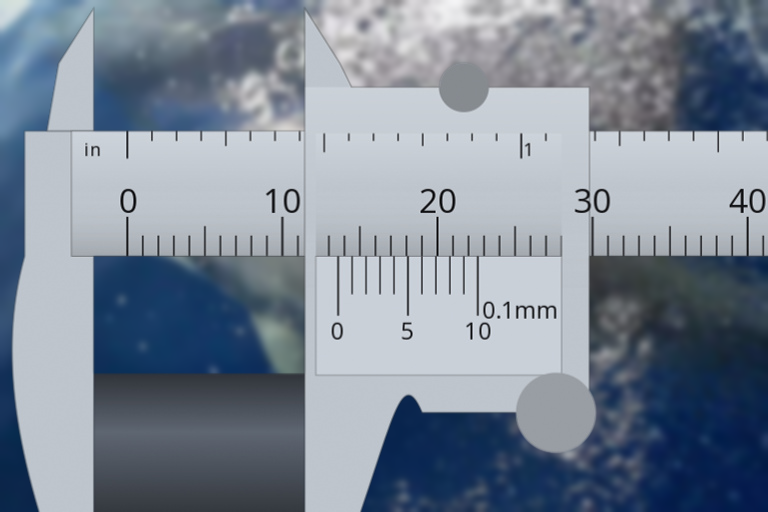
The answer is 13.6 mm
